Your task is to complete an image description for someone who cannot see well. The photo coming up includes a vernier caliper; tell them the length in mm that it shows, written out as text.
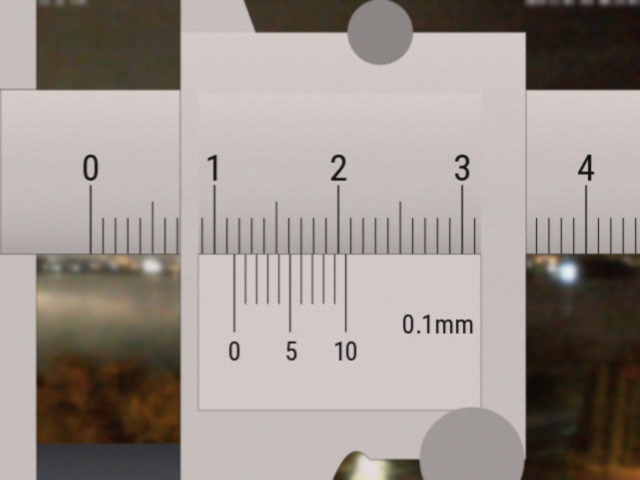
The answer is 11.6 mm
